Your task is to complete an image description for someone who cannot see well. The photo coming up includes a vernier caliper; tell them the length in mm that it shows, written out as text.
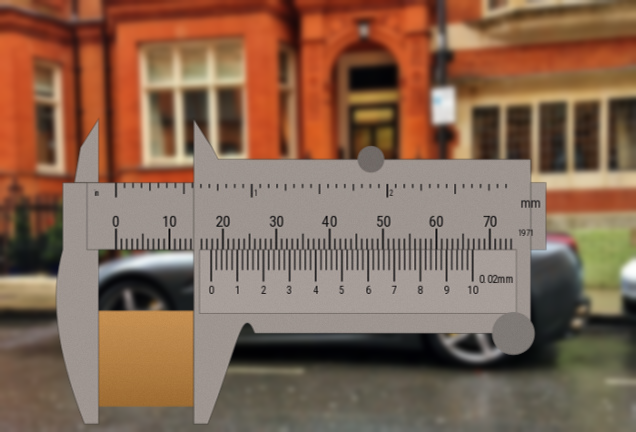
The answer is 17.8 mm
